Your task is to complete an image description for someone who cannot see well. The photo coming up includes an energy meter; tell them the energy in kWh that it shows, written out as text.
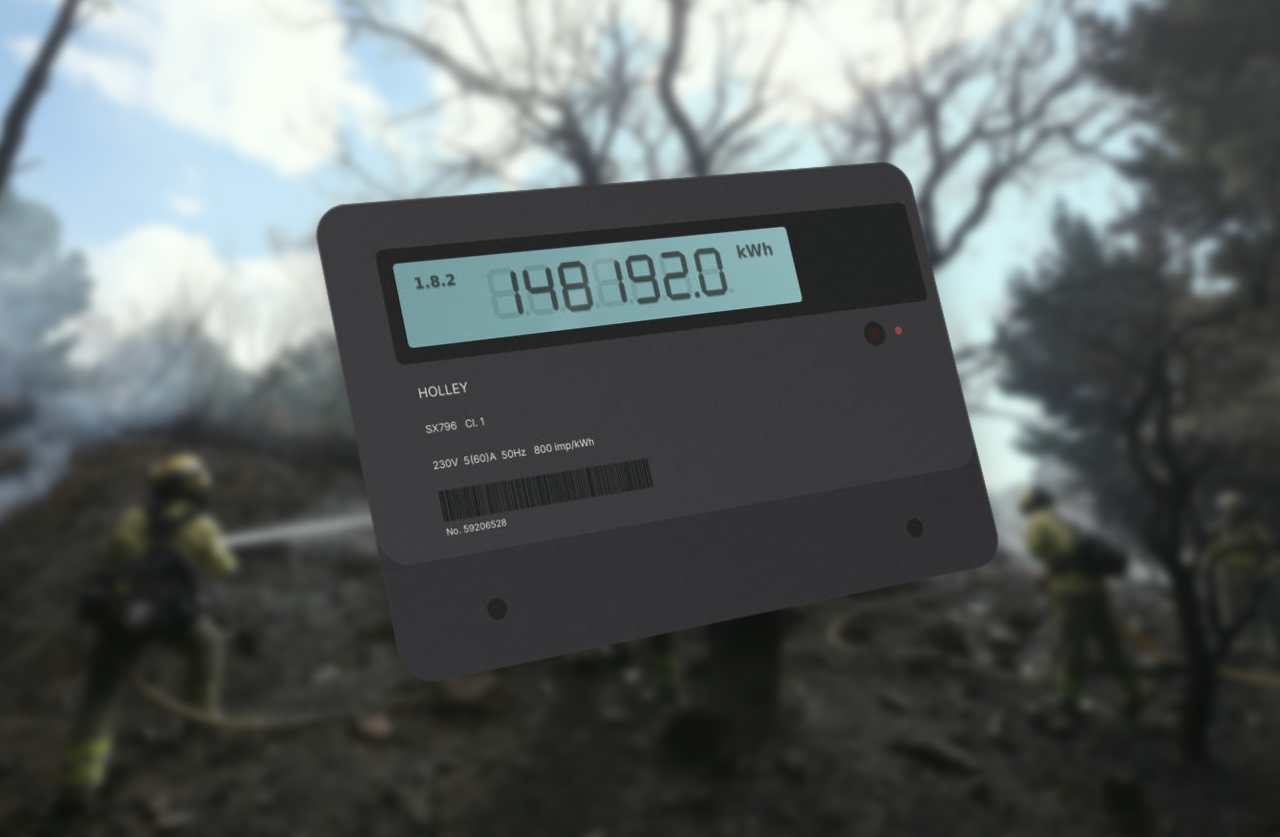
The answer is 148192.0 kWh
